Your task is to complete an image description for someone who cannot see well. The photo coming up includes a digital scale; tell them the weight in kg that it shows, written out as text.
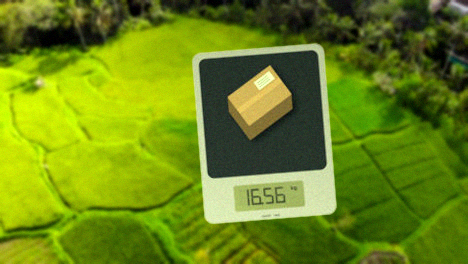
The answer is 16.56 kg
